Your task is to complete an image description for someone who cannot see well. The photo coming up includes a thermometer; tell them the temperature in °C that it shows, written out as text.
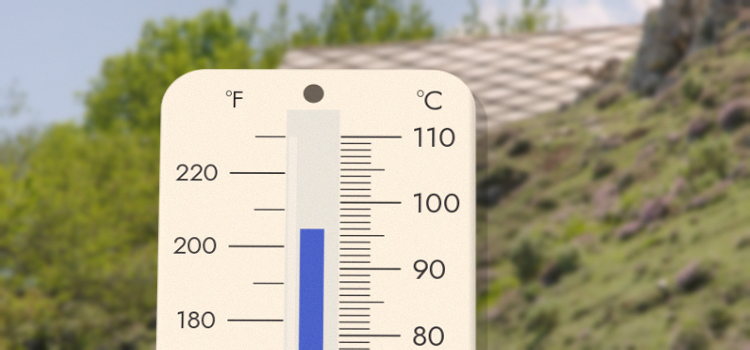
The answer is 96 °C
